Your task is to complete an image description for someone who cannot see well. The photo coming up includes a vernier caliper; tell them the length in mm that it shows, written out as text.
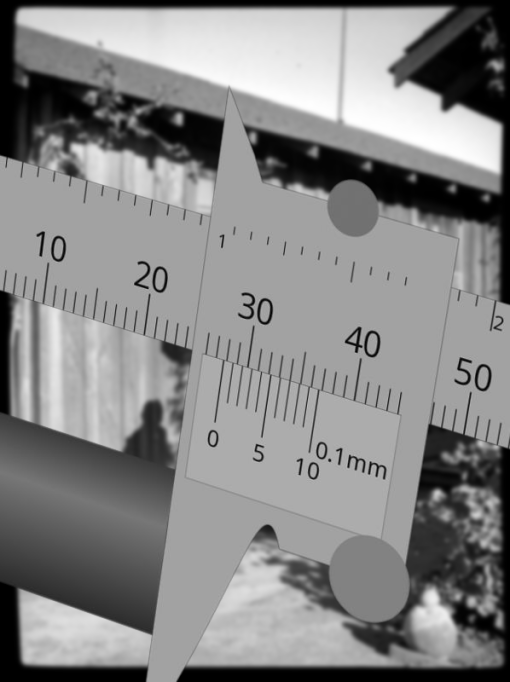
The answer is 27.7 mm
